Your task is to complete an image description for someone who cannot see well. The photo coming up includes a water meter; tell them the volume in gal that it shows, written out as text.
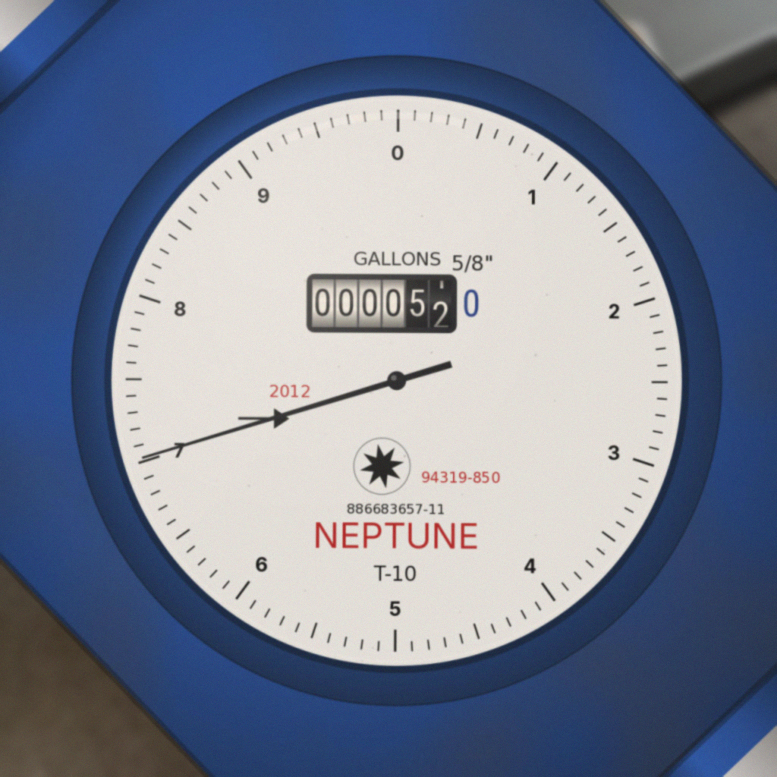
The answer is 517.0 gal
